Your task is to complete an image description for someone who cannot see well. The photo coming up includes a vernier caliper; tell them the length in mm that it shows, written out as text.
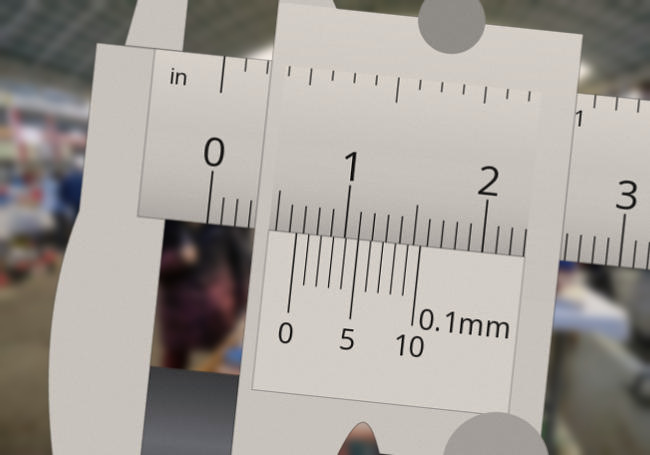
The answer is 6.5 mm
